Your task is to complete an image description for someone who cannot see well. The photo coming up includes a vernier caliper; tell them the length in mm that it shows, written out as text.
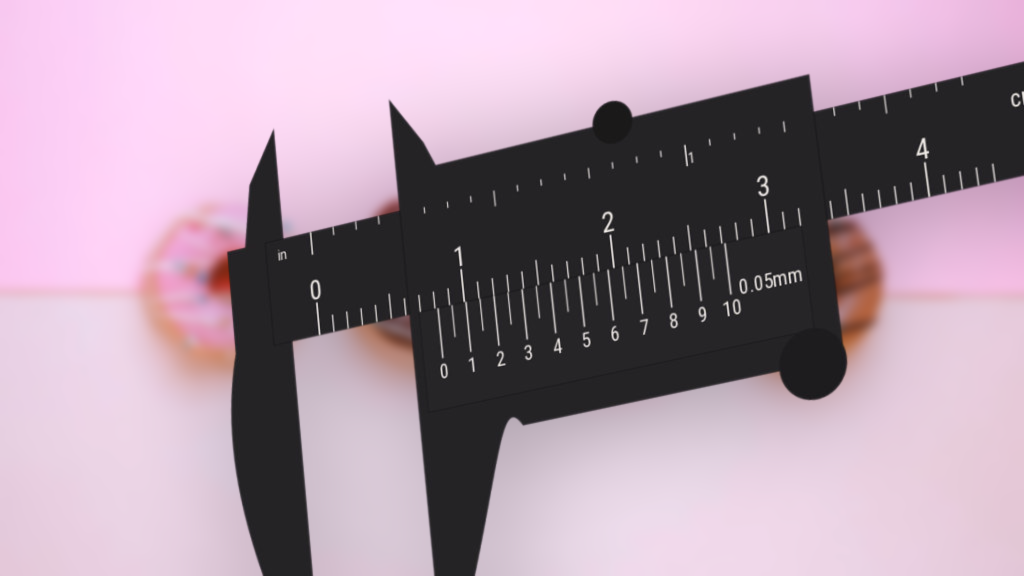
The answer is 8.2 mm
